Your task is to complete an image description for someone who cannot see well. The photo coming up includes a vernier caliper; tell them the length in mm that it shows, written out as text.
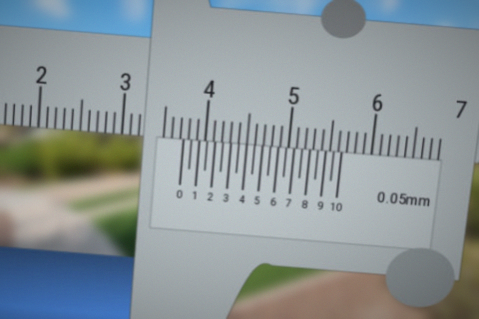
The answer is 37.4 mm
